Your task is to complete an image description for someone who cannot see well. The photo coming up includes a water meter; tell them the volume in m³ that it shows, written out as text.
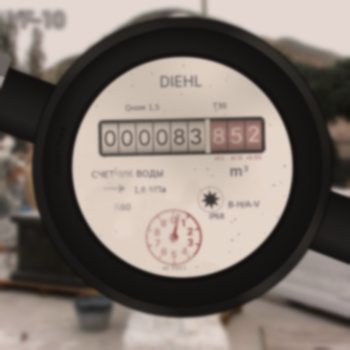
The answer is 83.8520 m³
